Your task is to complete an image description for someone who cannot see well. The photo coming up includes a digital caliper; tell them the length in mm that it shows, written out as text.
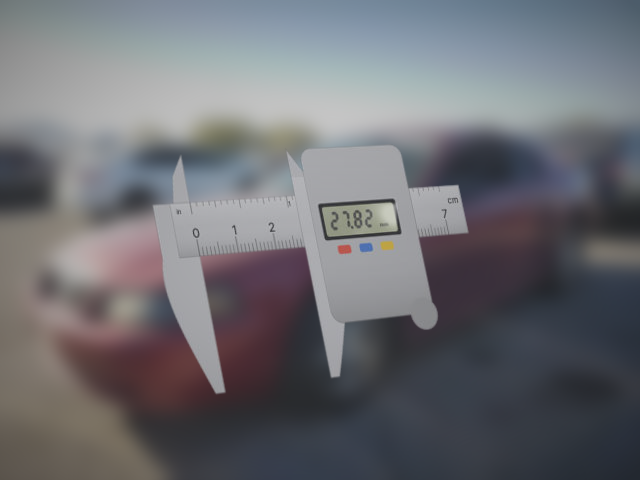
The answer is 27.82 mm
